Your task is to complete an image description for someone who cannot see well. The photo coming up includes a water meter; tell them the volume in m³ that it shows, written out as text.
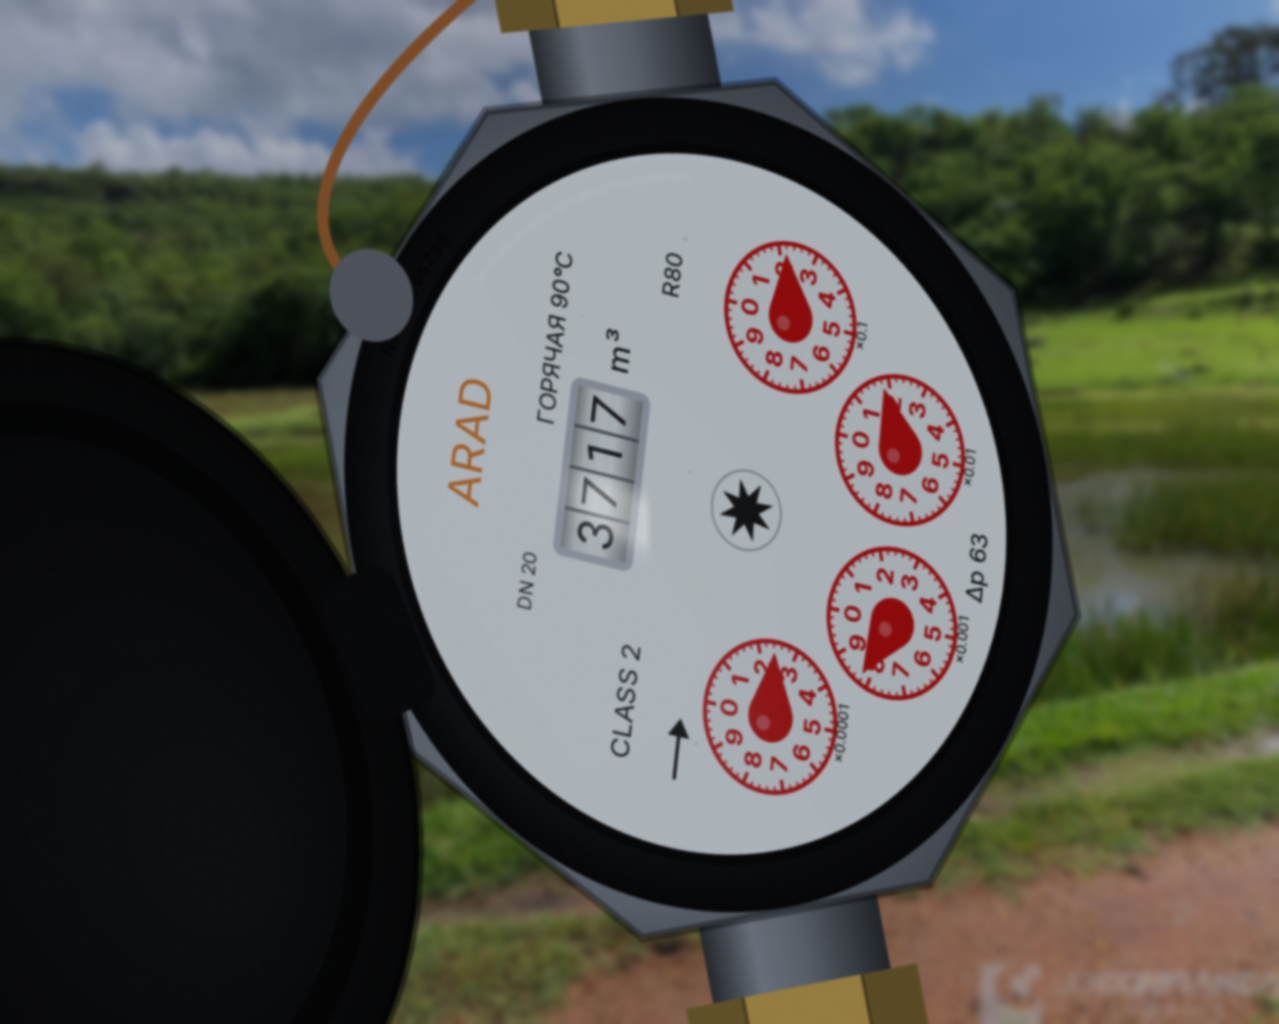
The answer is 3717.2182 m³
